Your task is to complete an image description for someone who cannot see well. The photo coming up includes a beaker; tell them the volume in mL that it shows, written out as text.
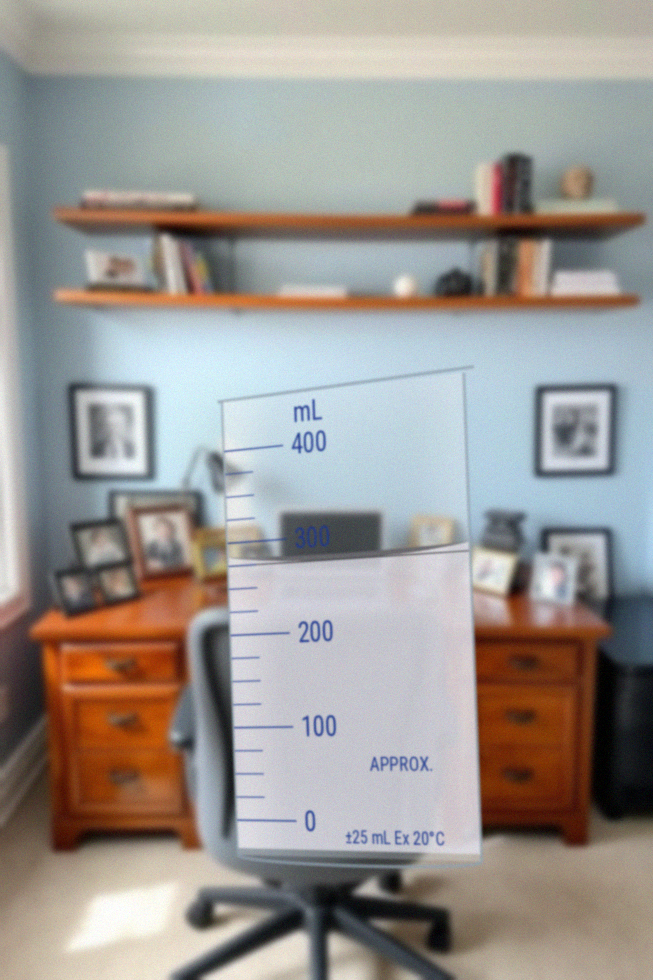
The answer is 275 mL
